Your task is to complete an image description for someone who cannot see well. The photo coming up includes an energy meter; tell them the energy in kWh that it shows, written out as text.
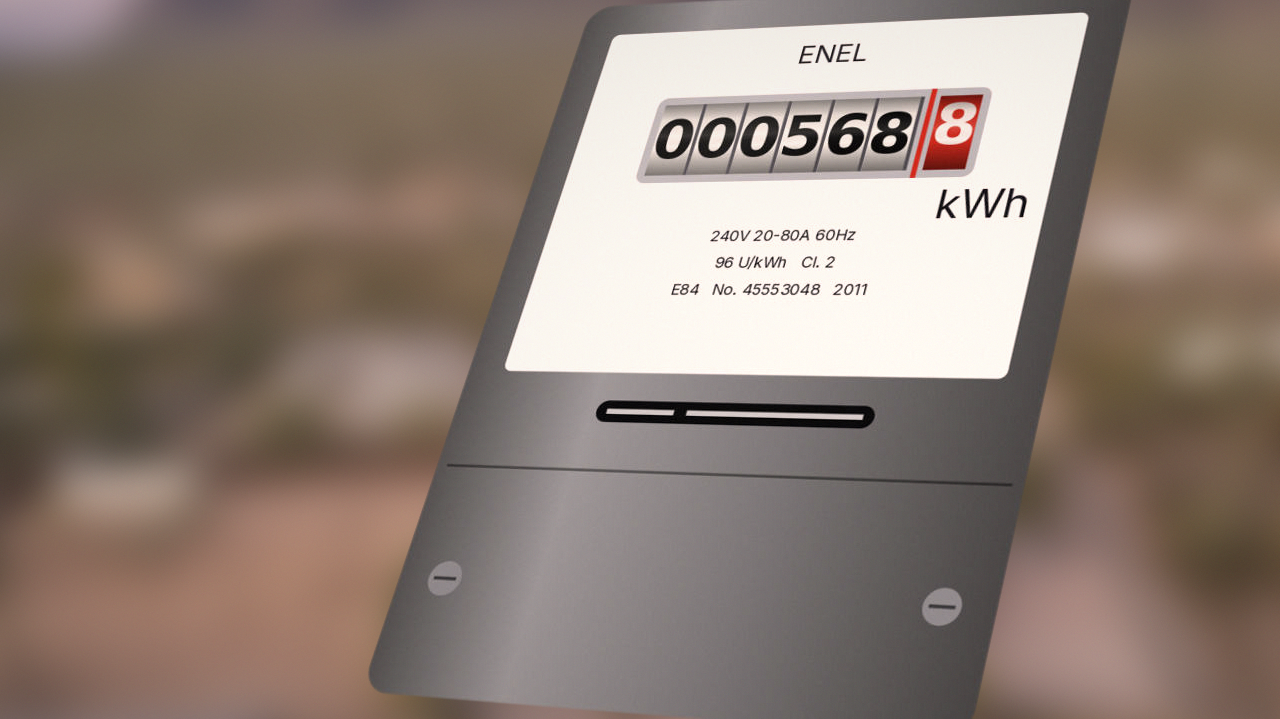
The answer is 568.8 kWh
